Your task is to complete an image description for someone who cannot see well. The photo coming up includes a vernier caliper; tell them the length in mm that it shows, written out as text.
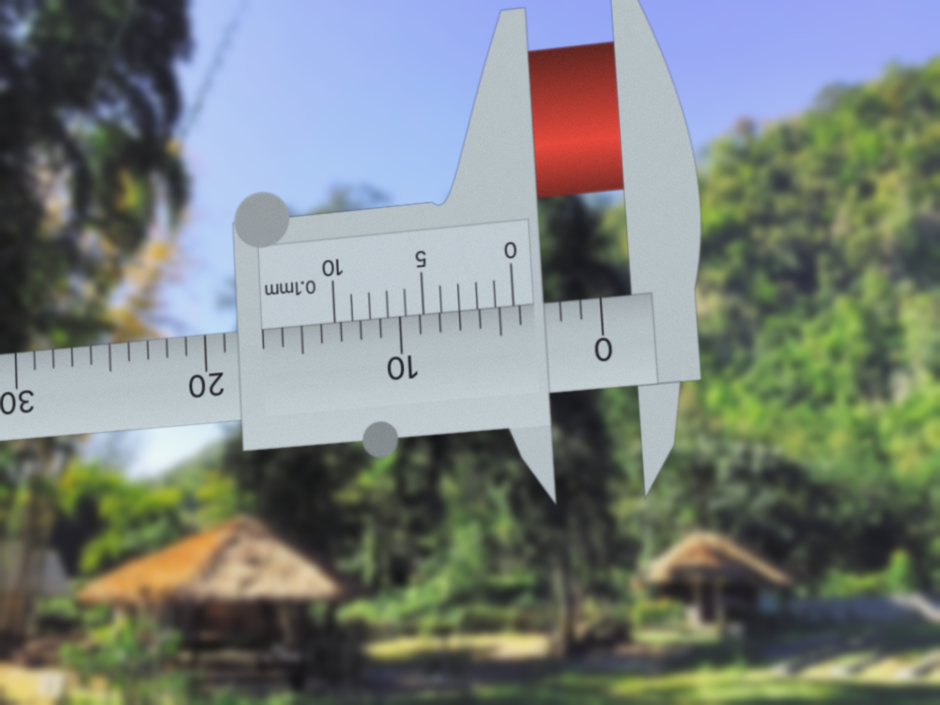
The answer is 4.3 mm
